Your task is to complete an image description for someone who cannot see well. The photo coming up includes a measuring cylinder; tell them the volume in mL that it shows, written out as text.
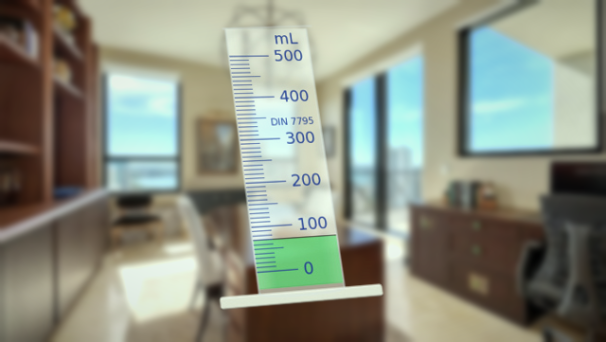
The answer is 70 mL
